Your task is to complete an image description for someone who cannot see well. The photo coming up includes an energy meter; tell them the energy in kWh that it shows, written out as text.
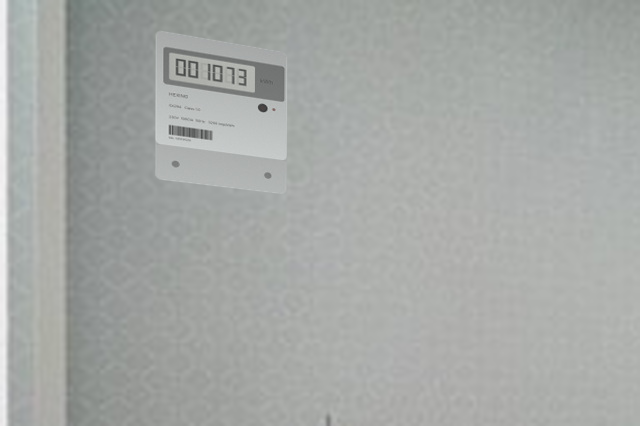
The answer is 1073 kWh
